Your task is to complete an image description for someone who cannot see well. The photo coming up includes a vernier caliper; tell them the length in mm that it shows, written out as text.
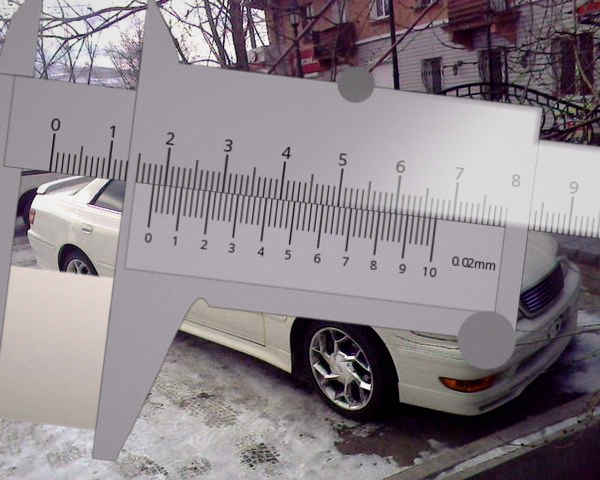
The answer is 18.0 mm
